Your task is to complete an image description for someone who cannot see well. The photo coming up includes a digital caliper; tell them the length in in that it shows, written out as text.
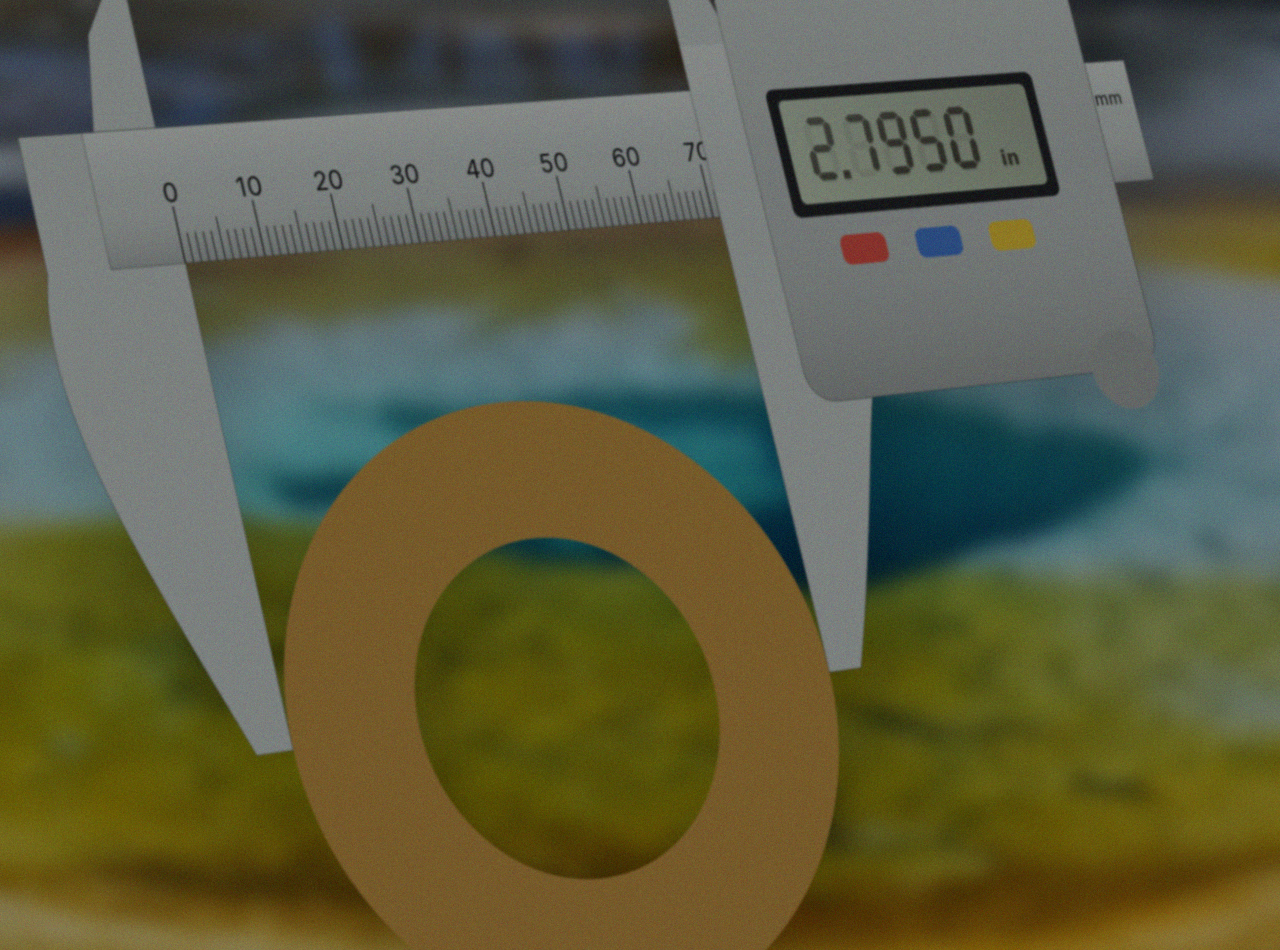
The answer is 2.7950 in
